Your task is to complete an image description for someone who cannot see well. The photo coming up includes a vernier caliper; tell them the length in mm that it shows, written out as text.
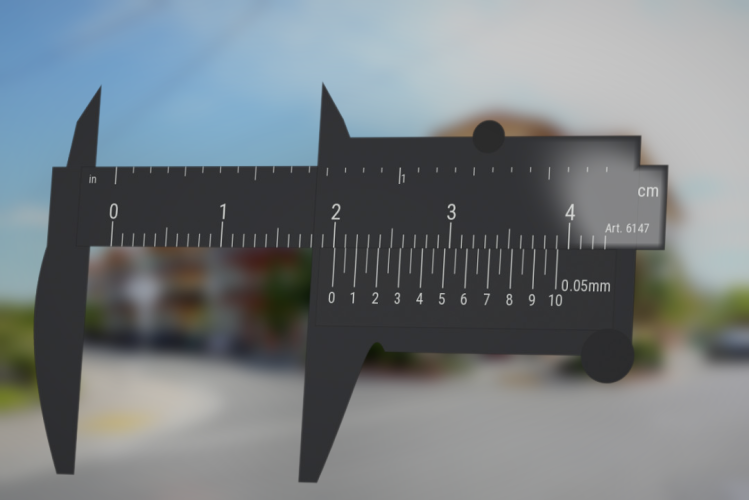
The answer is 20.1 mm
